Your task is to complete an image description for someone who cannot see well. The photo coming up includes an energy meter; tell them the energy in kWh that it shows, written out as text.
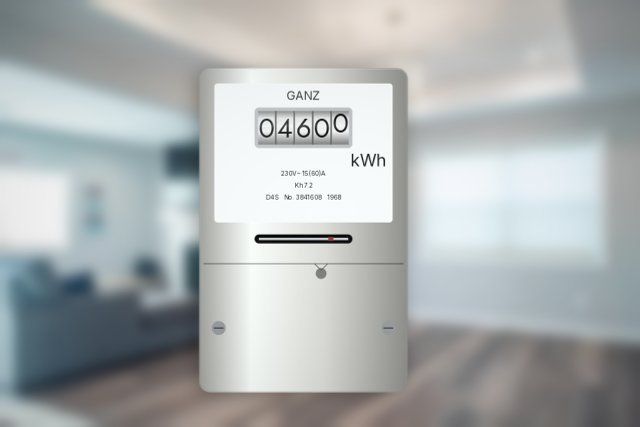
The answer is 4600 kWh
